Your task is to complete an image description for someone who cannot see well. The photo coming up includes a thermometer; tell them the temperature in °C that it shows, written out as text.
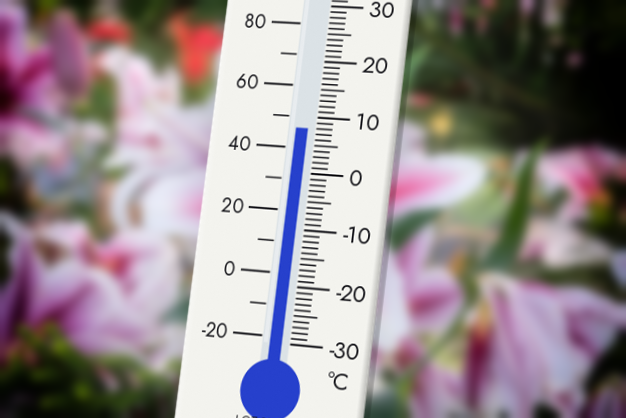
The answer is 8 °C
